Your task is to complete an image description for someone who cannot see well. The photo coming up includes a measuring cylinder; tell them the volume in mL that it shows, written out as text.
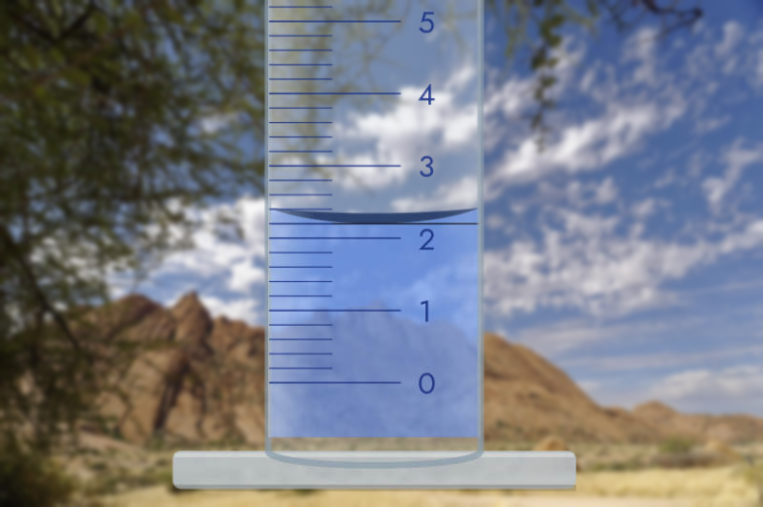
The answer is 2.2 mL
